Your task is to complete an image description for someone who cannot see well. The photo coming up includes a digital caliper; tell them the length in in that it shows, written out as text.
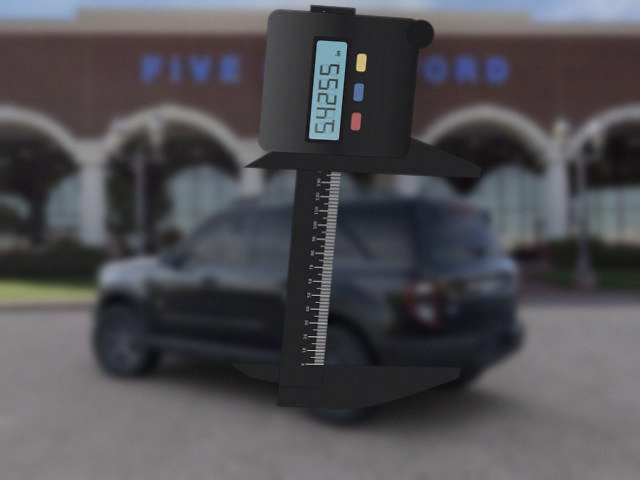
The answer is 5.4255 in
